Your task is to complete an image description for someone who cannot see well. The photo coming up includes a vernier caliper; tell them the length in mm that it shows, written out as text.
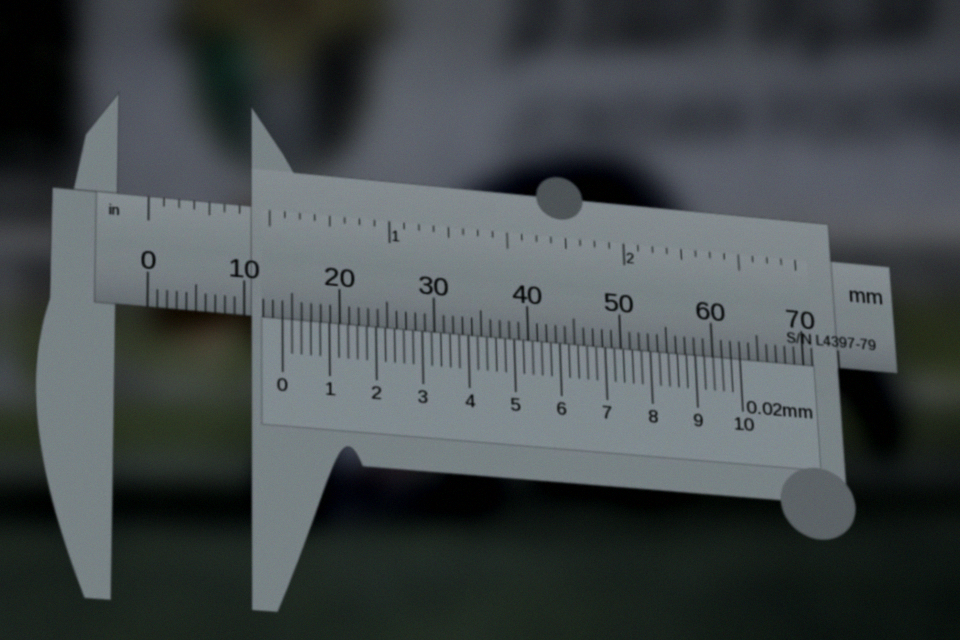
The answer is 14.0 mm
